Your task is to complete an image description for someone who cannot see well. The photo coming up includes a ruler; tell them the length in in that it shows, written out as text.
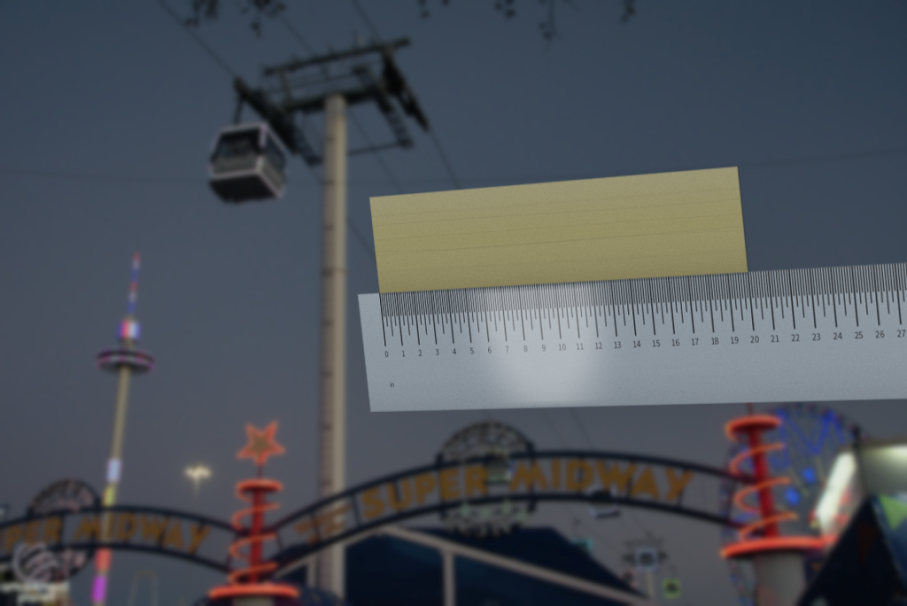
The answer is 20 in
